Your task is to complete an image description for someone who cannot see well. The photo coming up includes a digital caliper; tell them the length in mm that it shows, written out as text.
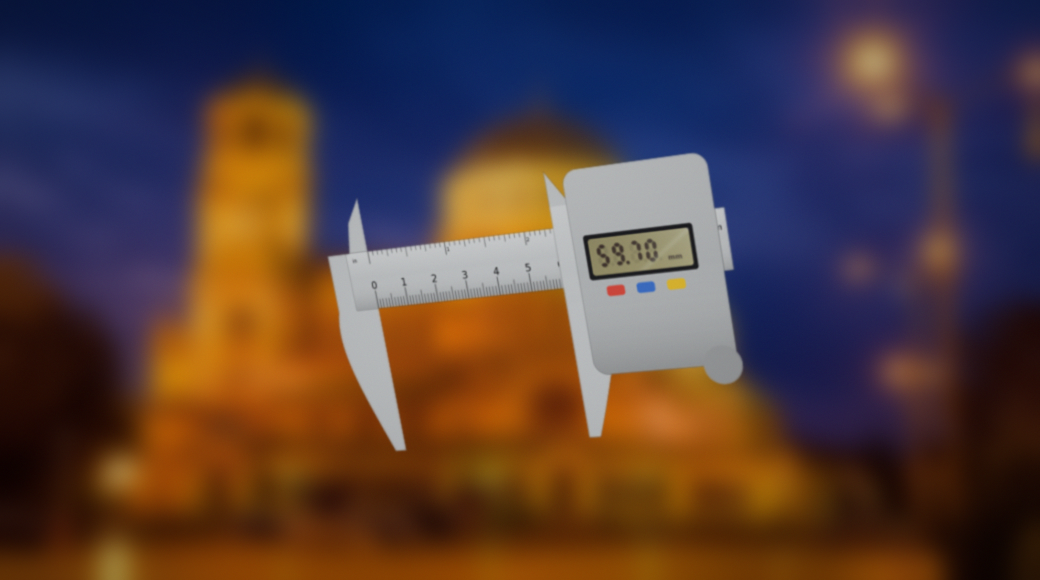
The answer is 59.70 mm
